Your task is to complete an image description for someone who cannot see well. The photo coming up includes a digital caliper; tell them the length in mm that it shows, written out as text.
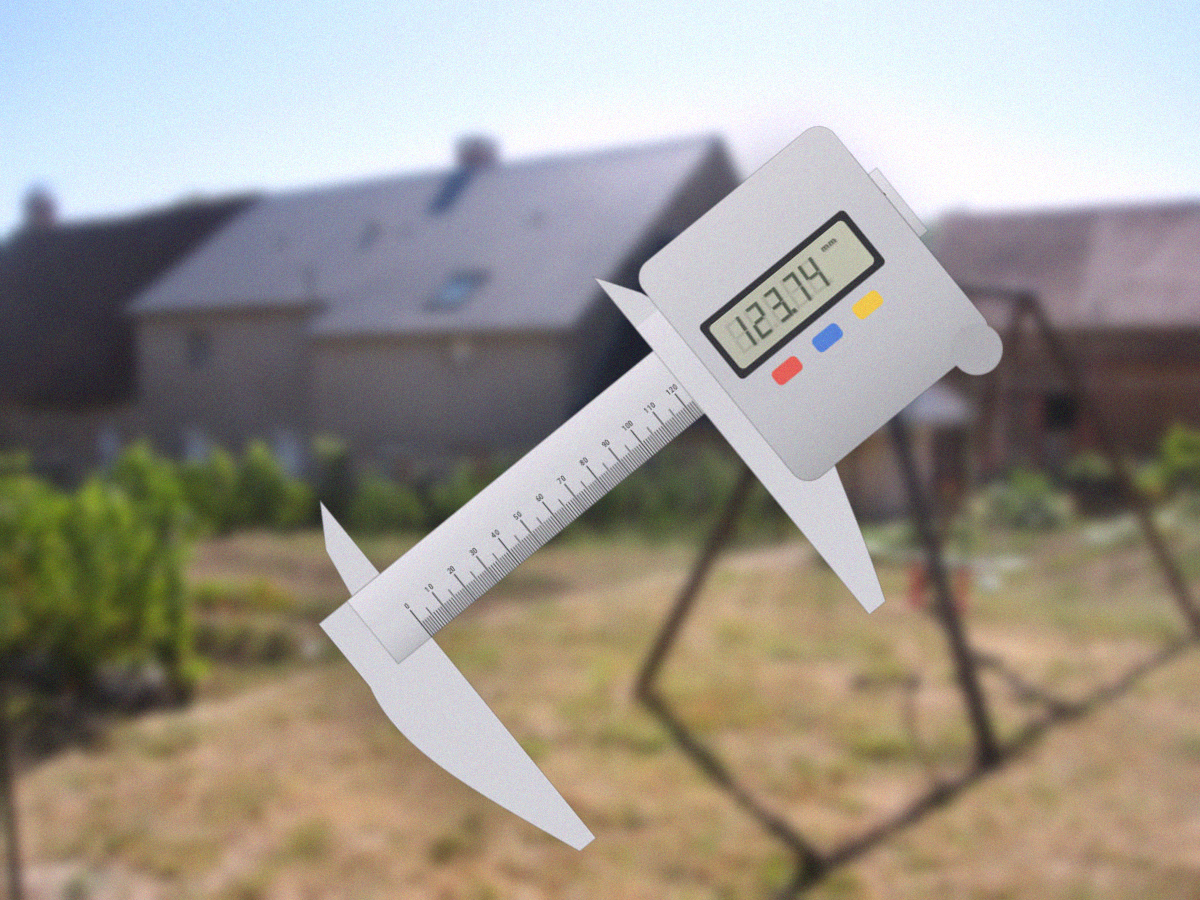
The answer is 123.74 mm
